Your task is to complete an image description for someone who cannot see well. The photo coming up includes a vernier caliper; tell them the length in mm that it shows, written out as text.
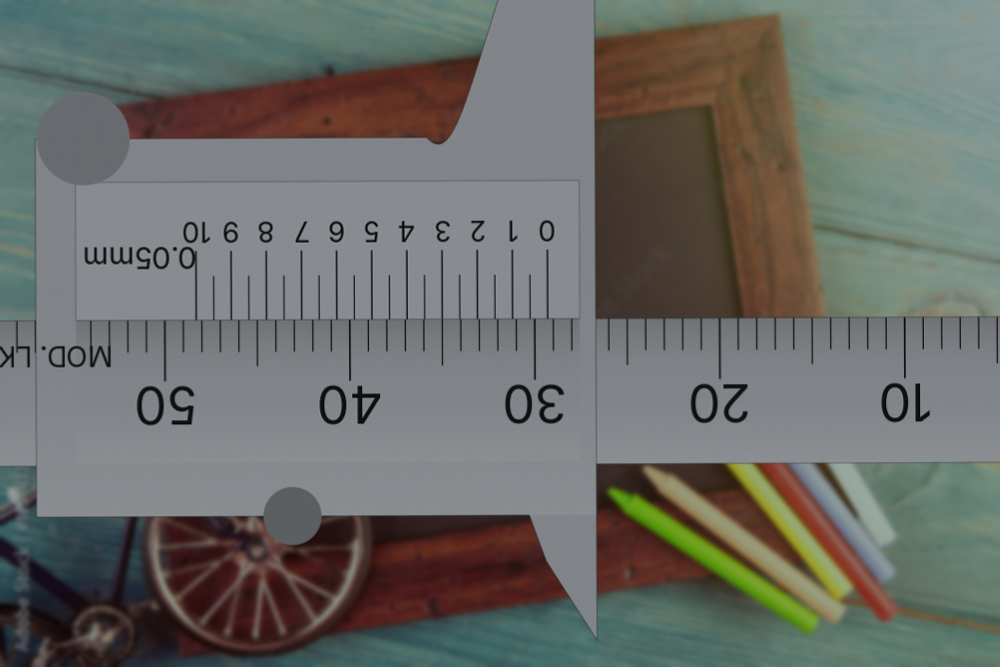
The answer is 29.3 mm
